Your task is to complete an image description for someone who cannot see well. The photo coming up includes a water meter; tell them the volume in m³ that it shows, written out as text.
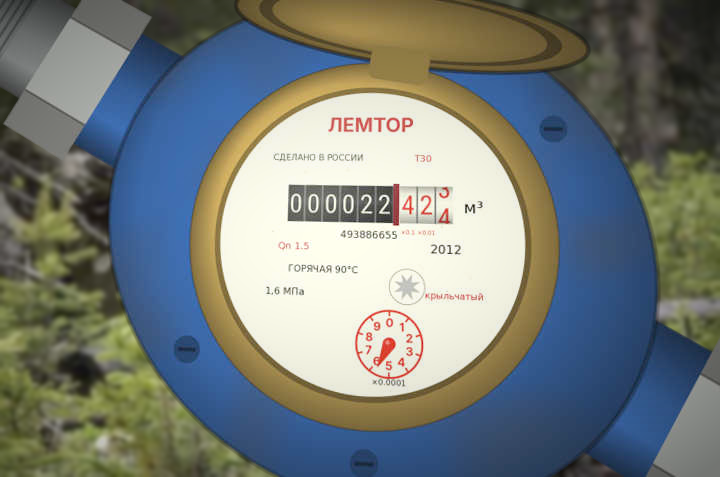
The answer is 22.4235 m³
